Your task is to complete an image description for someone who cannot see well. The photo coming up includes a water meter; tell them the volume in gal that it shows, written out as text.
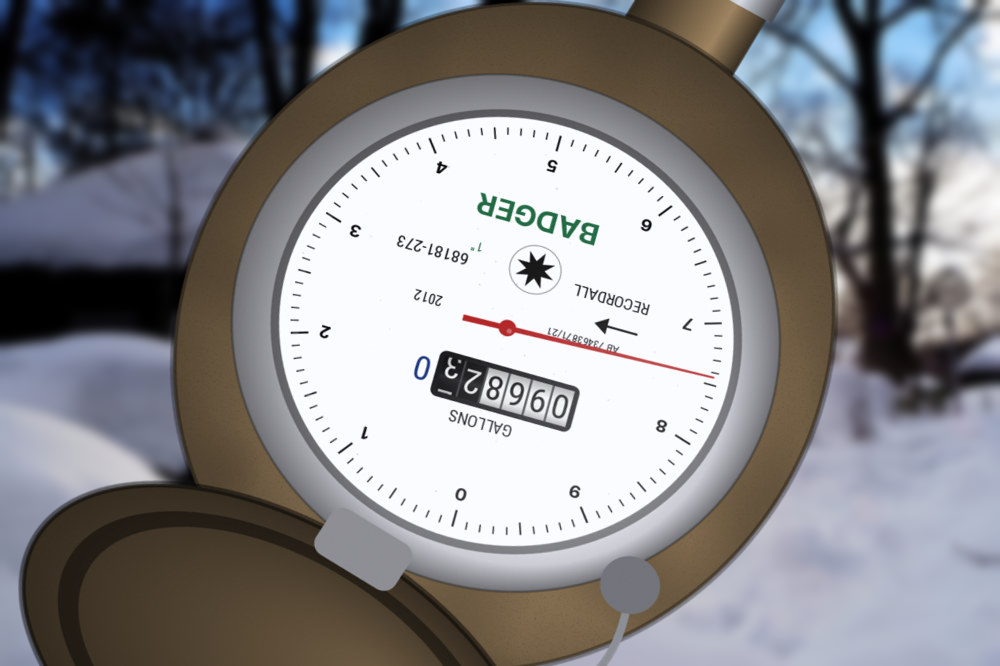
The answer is 968227.4 gal
